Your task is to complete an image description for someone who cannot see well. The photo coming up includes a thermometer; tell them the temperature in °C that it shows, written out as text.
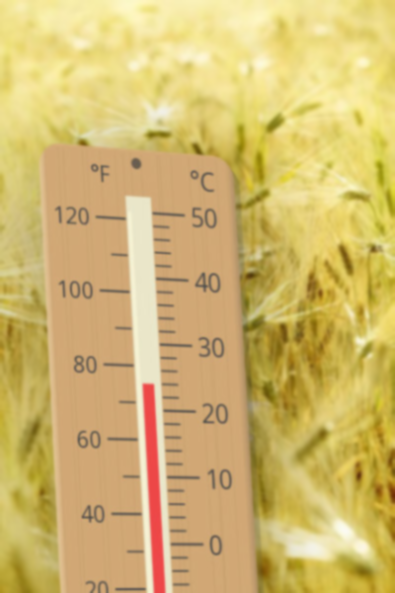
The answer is 24 °C
